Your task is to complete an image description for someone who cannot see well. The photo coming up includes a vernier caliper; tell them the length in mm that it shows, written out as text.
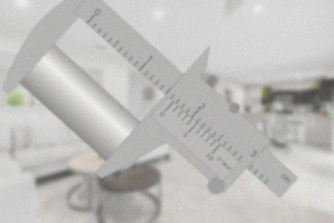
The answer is 16.6 mm
